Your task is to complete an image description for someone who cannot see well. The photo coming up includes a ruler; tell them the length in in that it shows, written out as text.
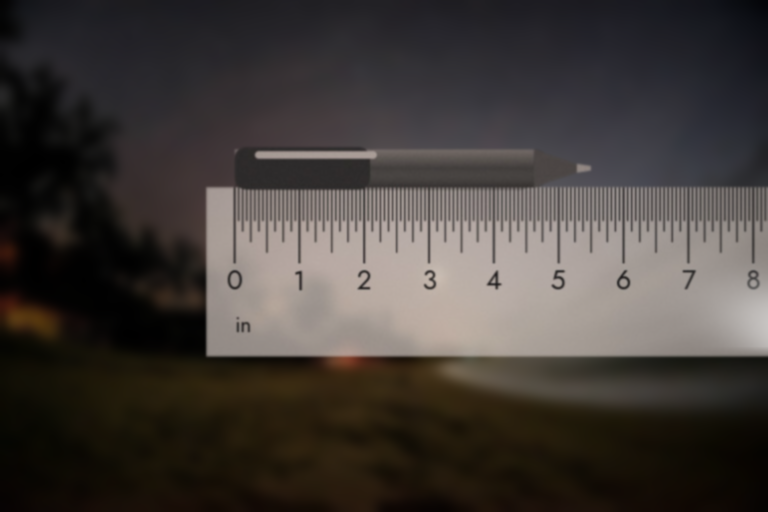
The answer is 5.5 in
